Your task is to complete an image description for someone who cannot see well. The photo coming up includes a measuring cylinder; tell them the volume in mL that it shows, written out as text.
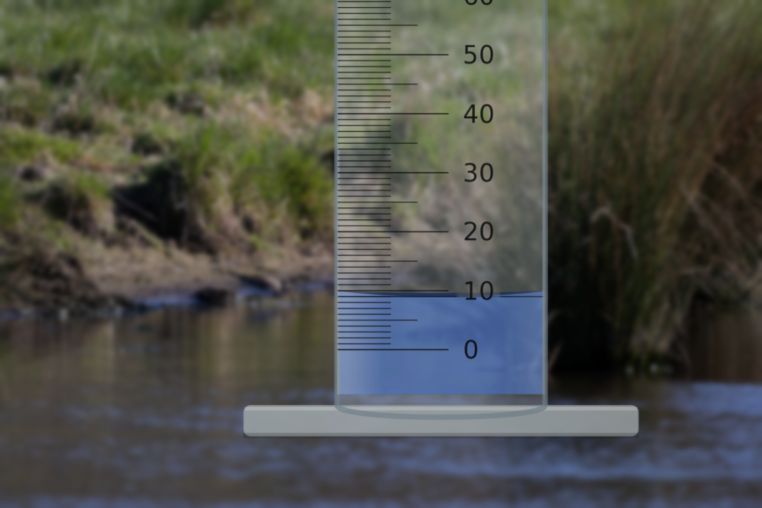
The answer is 9 mL
